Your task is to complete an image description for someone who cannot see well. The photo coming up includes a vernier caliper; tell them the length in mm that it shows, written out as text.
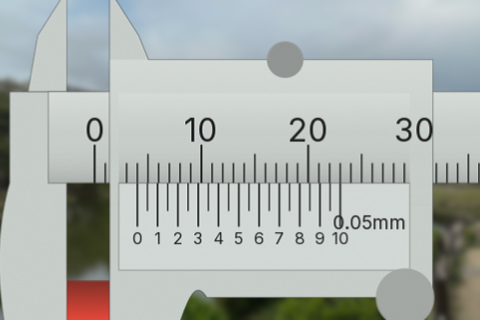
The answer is 4.0 mm
